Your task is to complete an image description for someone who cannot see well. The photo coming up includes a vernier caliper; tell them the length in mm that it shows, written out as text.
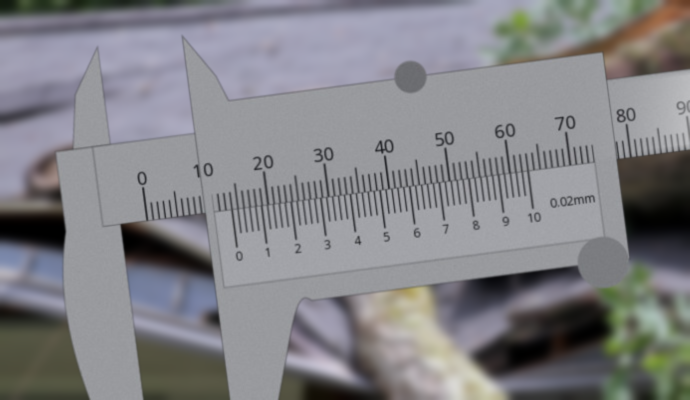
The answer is 14.0 mm
